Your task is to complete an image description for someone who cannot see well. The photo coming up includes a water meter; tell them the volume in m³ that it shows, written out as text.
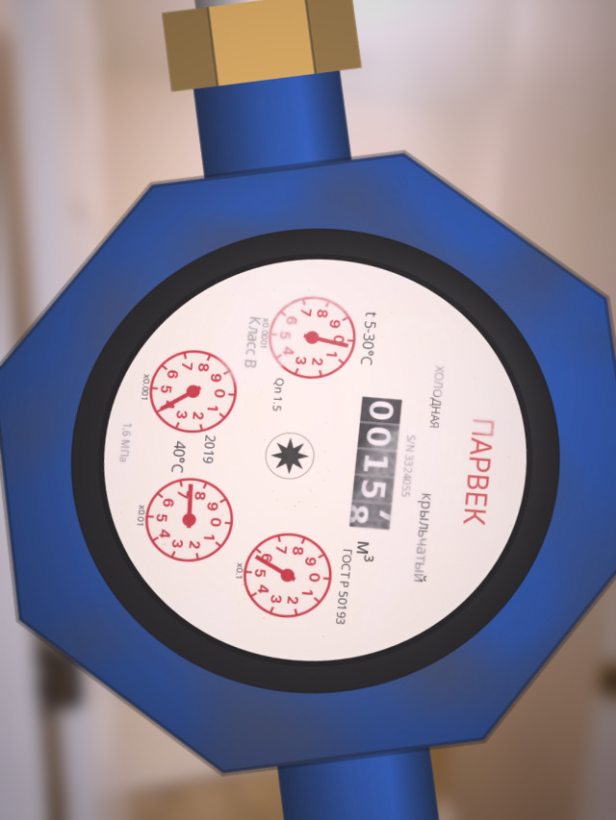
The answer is 157.5740 m³
